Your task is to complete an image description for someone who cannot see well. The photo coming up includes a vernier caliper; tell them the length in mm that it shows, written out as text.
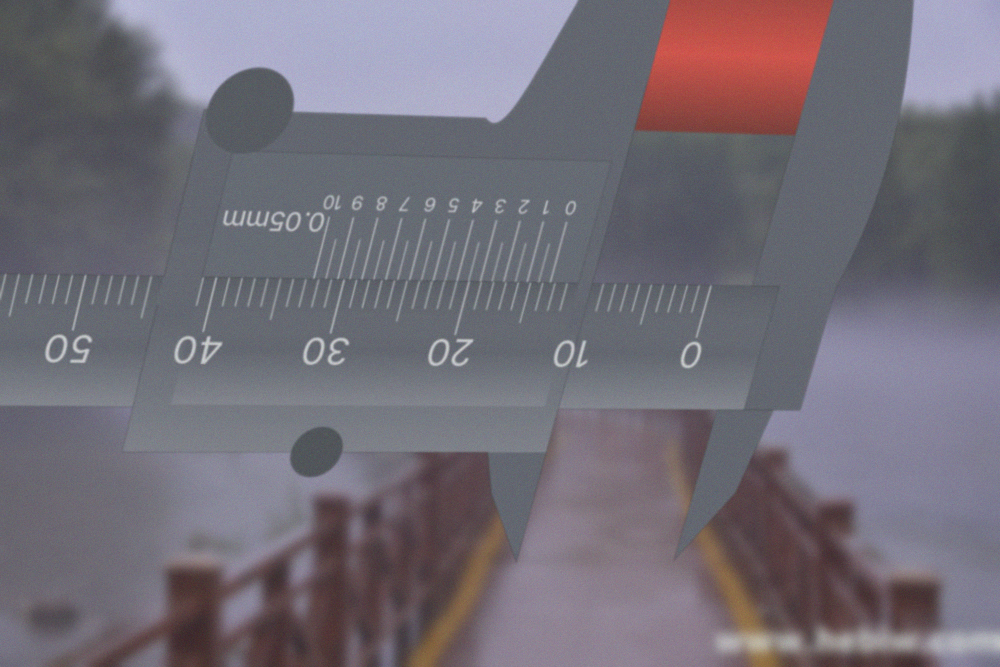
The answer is 13.4 mm
